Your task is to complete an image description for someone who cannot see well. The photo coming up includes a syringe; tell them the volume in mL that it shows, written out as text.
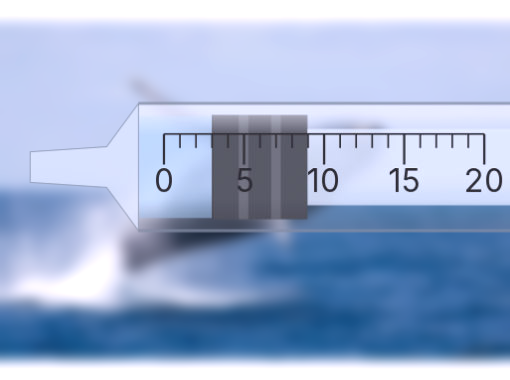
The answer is 3 mL
